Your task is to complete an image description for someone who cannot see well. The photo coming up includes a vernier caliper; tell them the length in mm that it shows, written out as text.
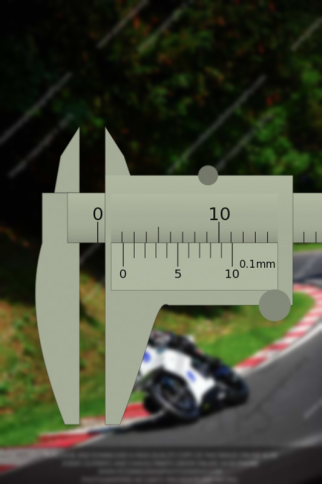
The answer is 2.1 mm
